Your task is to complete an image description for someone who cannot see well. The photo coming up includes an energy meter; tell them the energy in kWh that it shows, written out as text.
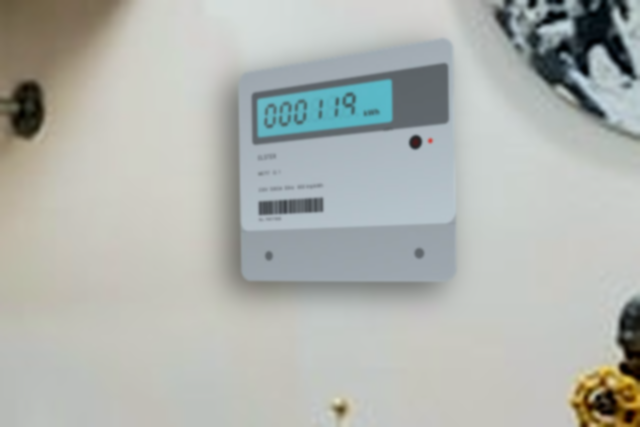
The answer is 119 kWh
